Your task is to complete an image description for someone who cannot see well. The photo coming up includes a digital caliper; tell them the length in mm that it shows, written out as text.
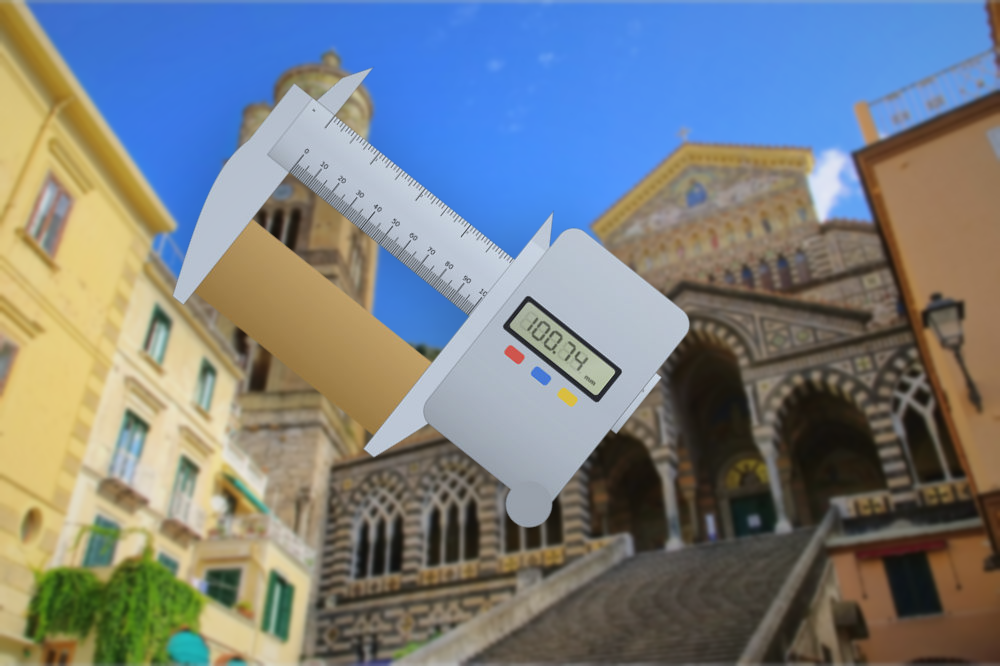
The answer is 100.74 mm
